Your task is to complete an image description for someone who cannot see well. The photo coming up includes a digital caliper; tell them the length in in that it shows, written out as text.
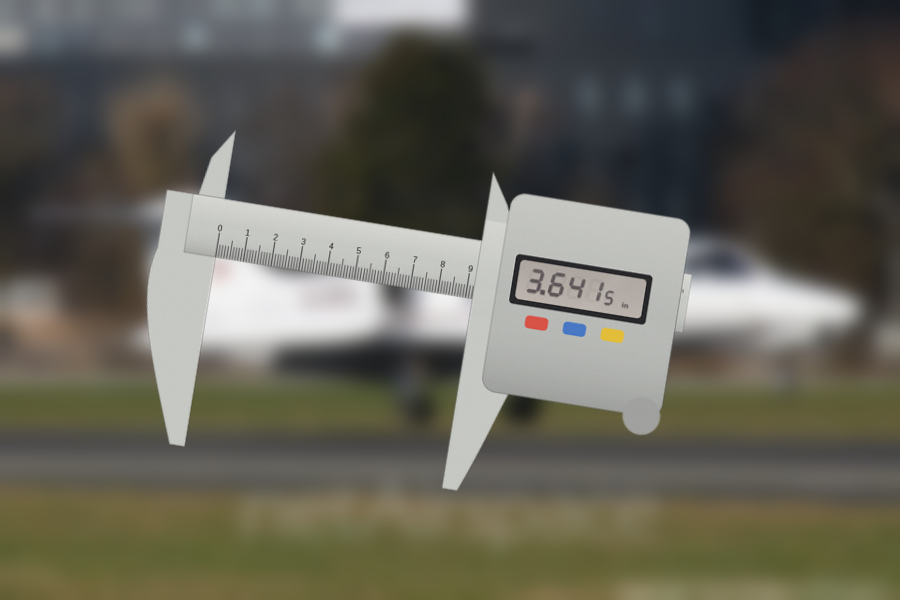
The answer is 3.6415 in
